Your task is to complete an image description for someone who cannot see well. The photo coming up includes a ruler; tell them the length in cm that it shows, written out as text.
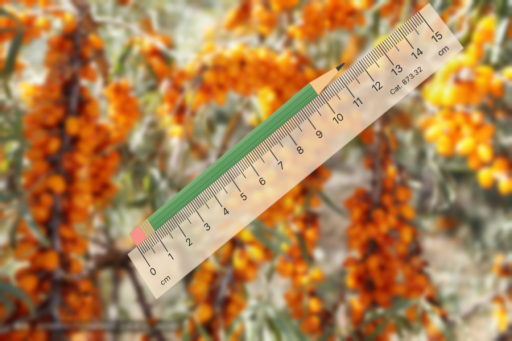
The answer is 11.5 cm
